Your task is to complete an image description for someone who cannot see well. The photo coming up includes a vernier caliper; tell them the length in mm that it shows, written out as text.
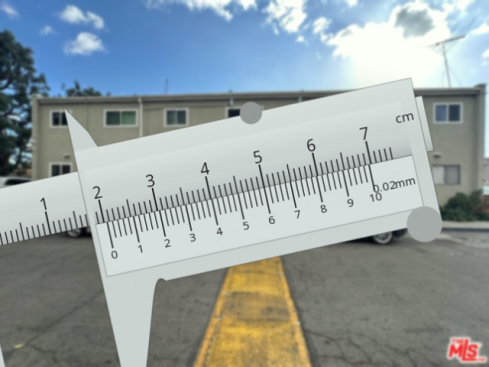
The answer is 20.6 mm
